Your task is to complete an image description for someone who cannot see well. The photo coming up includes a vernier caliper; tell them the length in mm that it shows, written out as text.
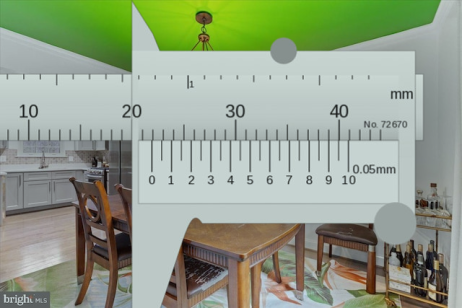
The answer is 21.9 mm
